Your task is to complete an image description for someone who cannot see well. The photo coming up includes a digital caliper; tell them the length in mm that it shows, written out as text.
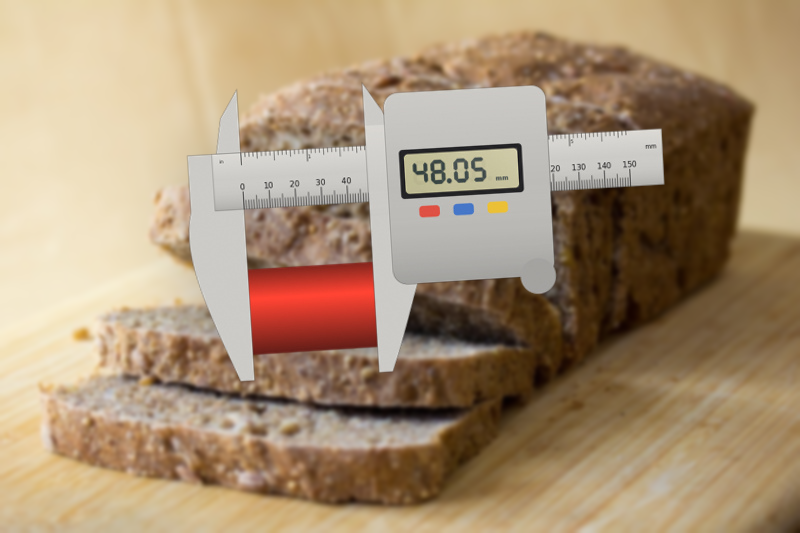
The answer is 48.05 mm
